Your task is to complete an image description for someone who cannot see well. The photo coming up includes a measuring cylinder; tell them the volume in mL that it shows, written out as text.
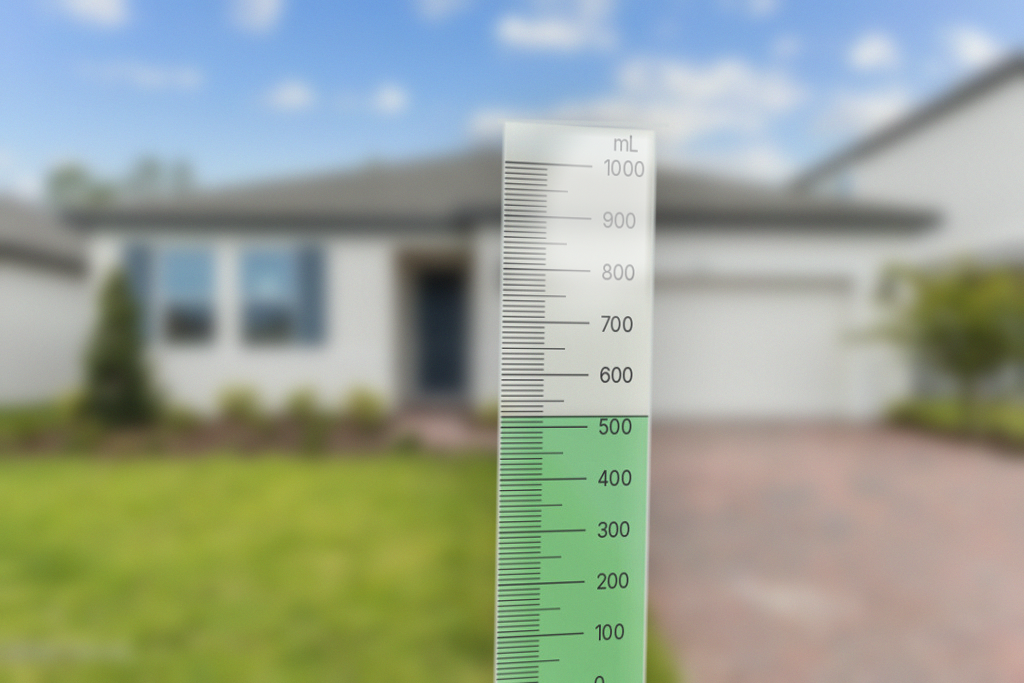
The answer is 520 mL
